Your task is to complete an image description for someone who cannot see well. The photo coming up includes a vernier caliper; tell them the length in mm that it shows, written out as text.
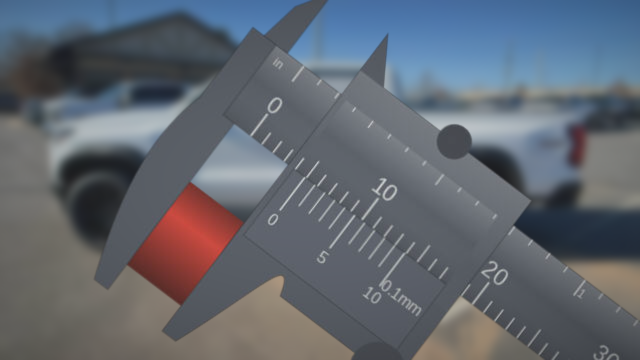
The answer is 4.9 mm
